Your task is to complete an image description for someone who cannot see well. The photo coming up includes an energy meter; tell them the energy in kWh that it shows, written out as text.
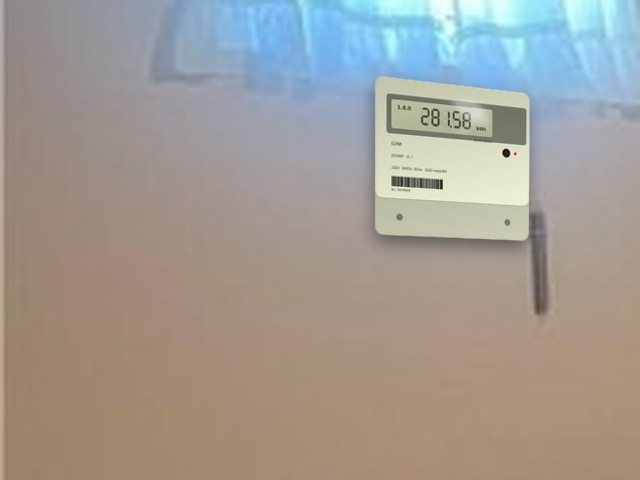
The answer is 281.58 kWh
